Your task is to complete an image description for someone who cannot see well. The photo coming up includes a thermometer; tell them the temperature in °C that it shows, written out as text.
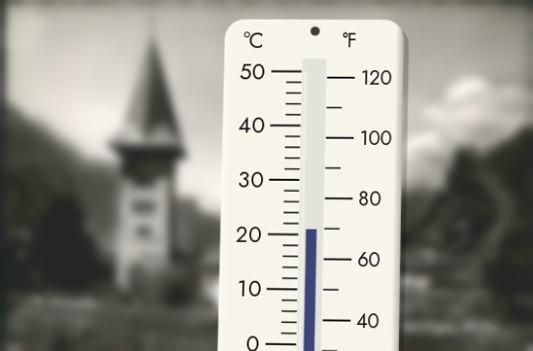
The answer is 21 °C
